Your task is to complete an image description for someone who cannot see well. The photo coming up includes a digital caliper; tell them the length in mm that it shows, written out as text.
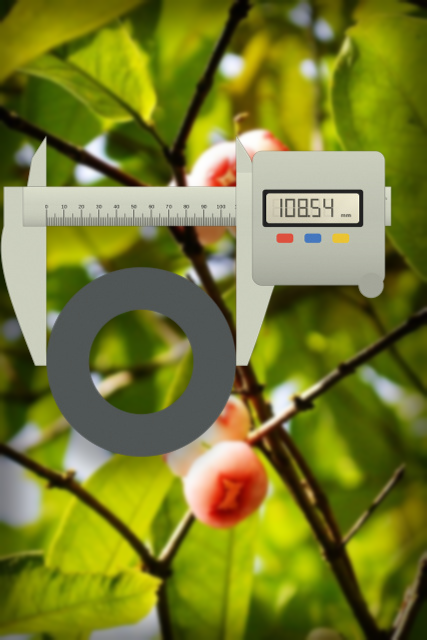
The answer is 108.54 mm
